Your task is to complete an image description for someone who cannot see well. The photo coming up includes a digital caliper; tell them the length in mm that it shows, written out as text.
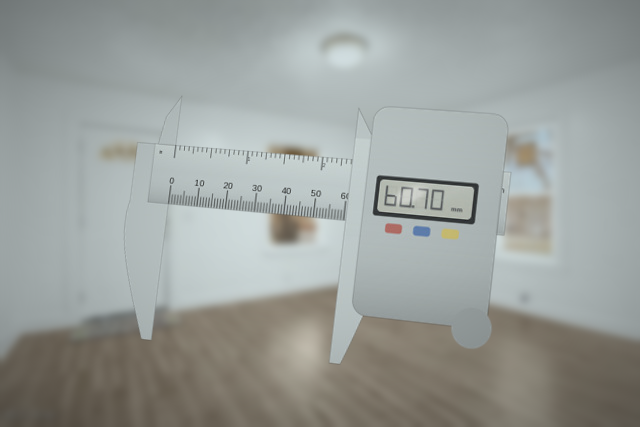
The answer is 60.70 mm
